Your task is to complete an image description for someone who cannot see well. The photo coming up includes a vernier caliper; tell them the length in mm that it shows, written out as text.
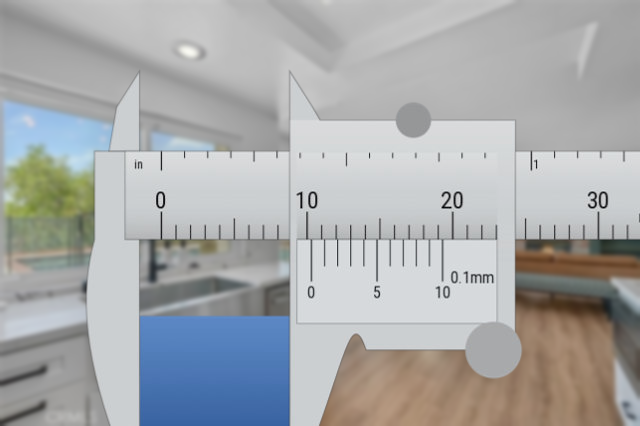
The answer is 10.3 mm
